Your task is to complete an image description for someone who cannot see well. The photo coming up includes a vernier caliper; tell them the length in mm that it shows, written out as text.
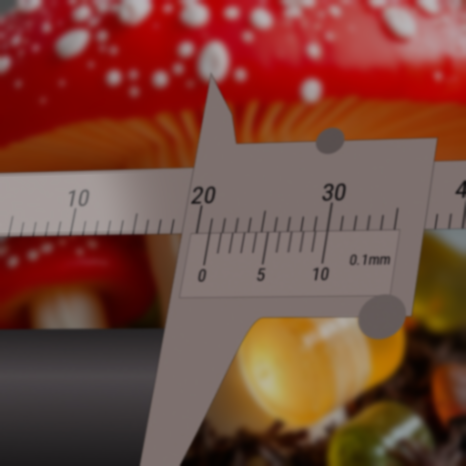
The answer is 21.0 mm
